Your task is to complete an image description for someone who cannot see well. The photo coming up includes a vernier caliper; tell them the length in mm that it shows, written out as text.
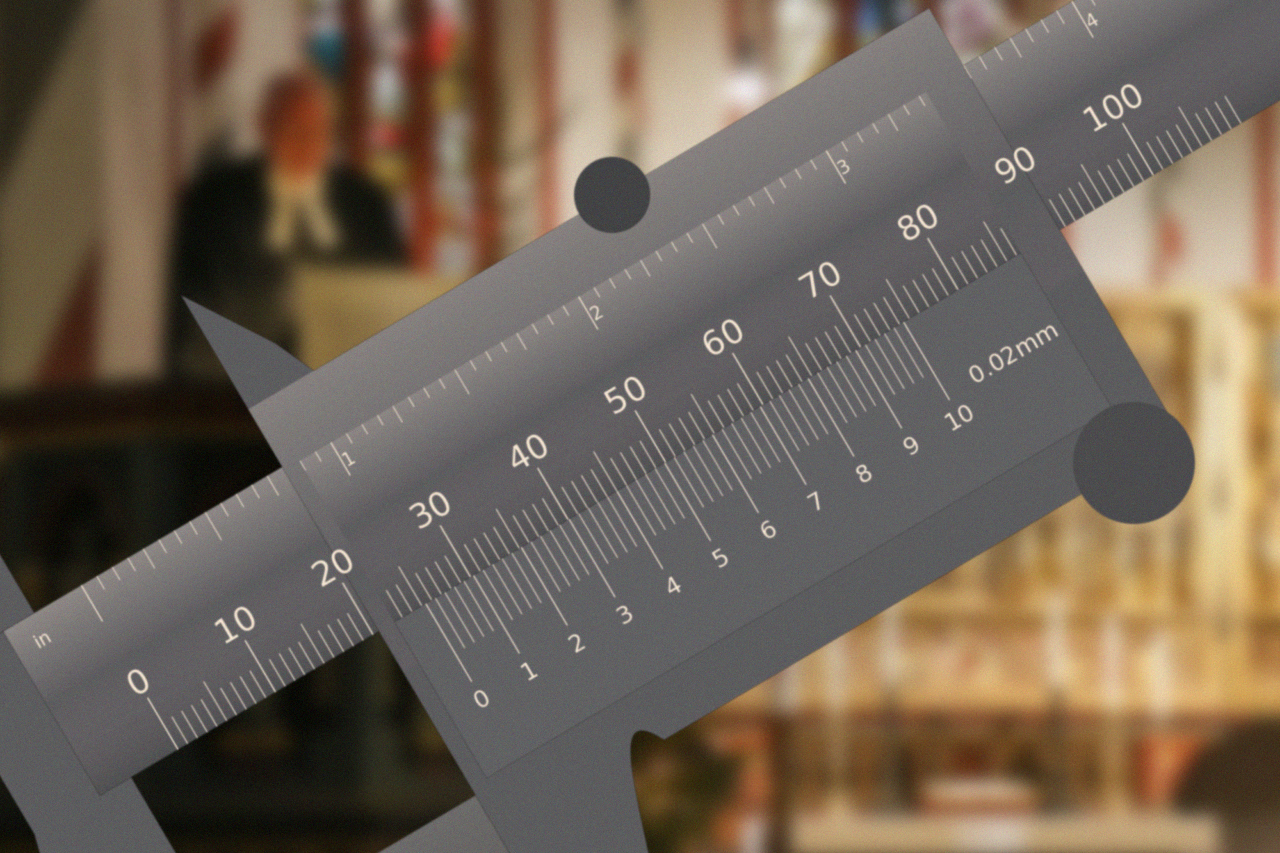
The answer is 25.4 mm
